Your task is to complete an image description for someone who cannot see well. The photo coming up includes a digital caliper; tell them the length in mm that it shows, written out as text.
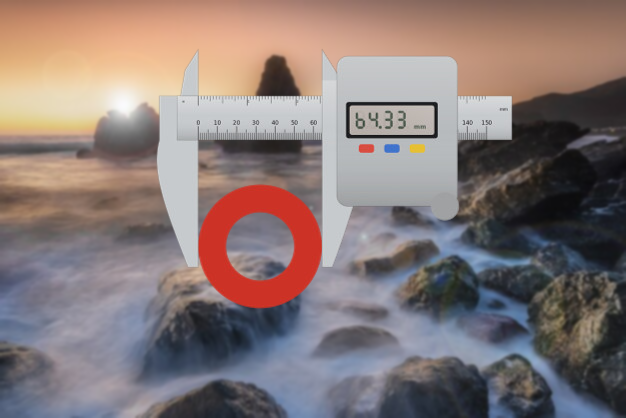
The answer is 64.33 mm
